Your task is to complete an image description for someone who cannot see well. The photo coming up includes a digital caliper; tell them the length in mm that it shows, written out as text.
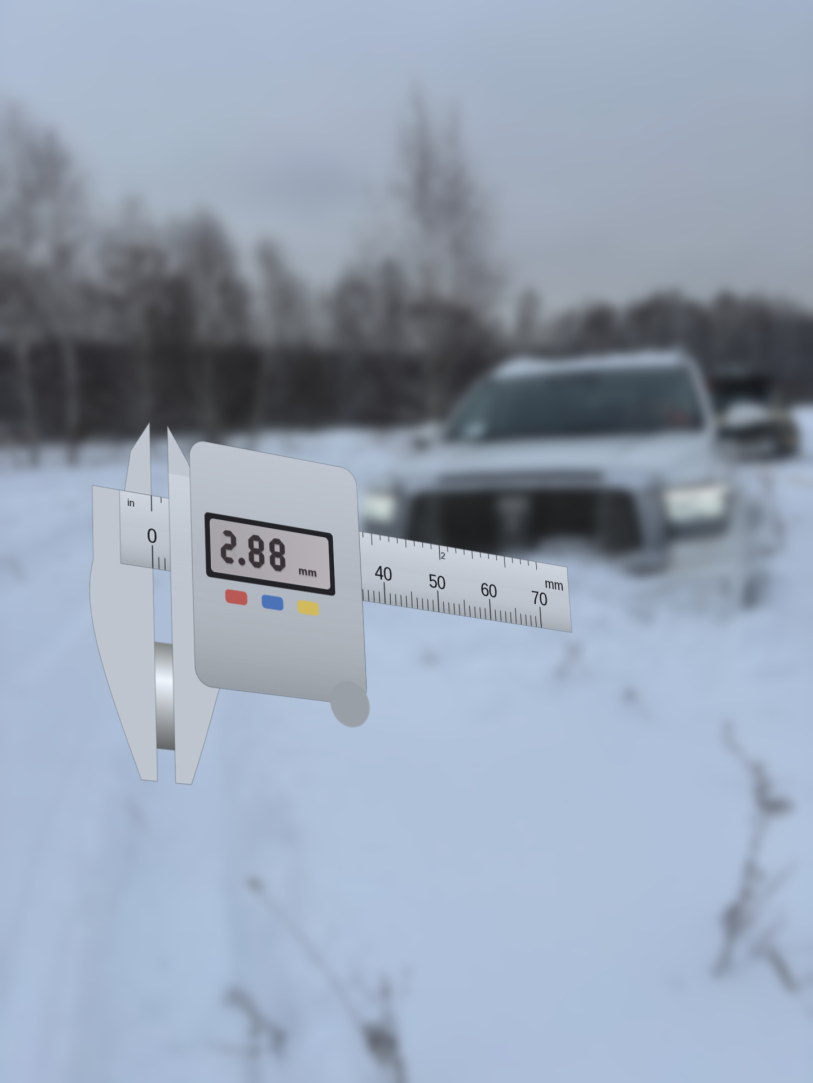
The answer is 2.88 mm
